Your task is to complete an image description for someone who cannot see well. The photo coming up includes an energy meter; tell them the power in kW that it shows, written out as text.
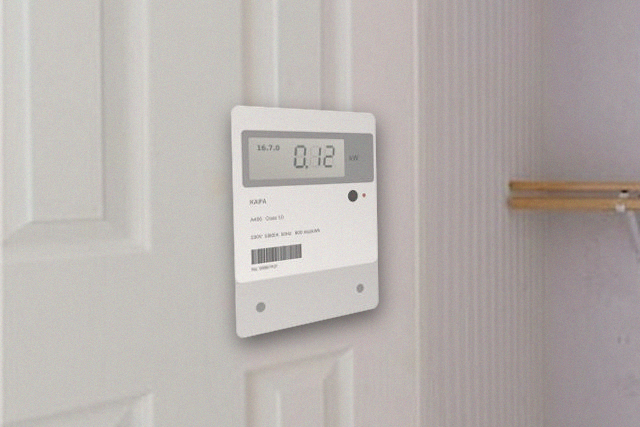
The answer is 0.12 kW
